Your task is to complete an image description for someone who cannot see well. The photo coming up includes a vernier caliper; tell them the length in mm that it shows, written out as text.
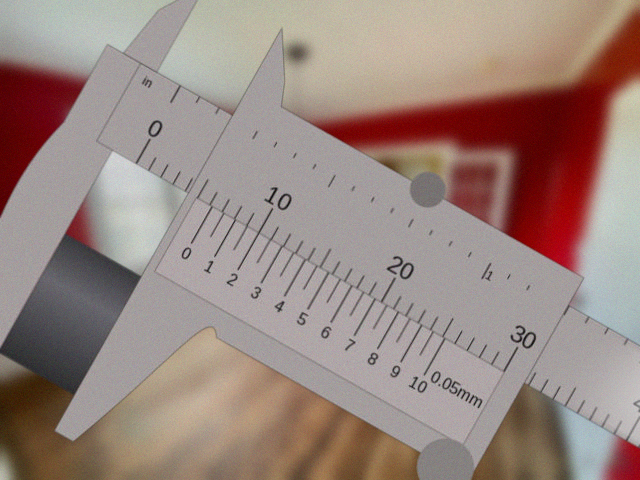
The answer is 6.2 mm
